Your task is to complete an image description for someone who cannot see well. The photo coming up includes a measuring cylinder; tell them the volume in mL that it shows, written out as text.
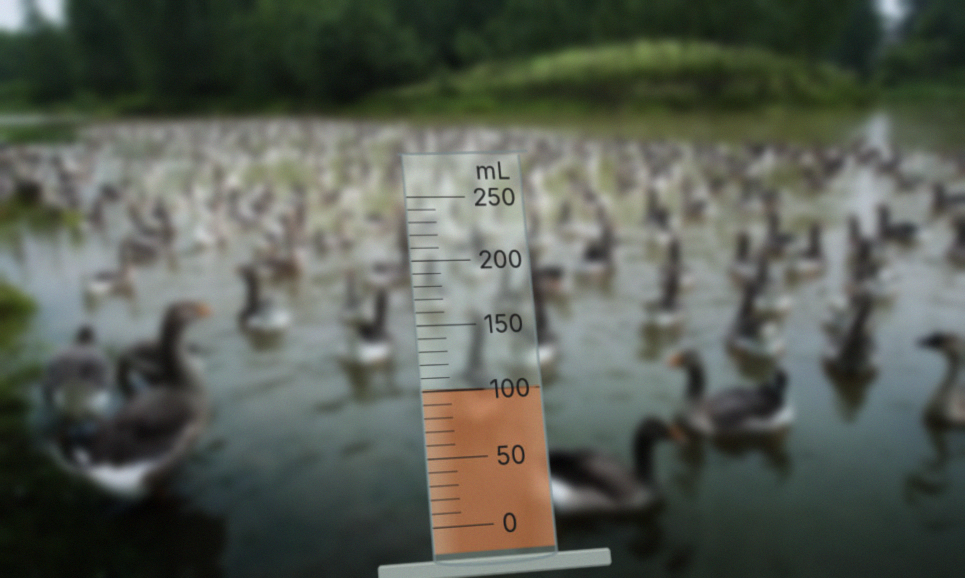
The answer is 100 mL
